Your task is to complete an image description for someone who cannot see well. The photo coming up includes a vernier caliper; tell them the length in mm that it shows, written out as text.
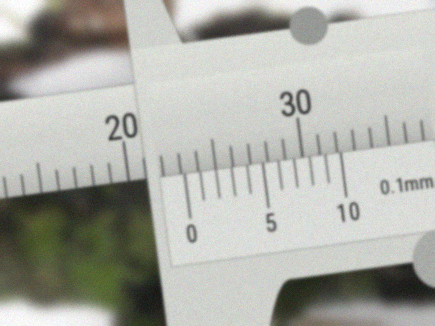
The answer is 23.2 mm
